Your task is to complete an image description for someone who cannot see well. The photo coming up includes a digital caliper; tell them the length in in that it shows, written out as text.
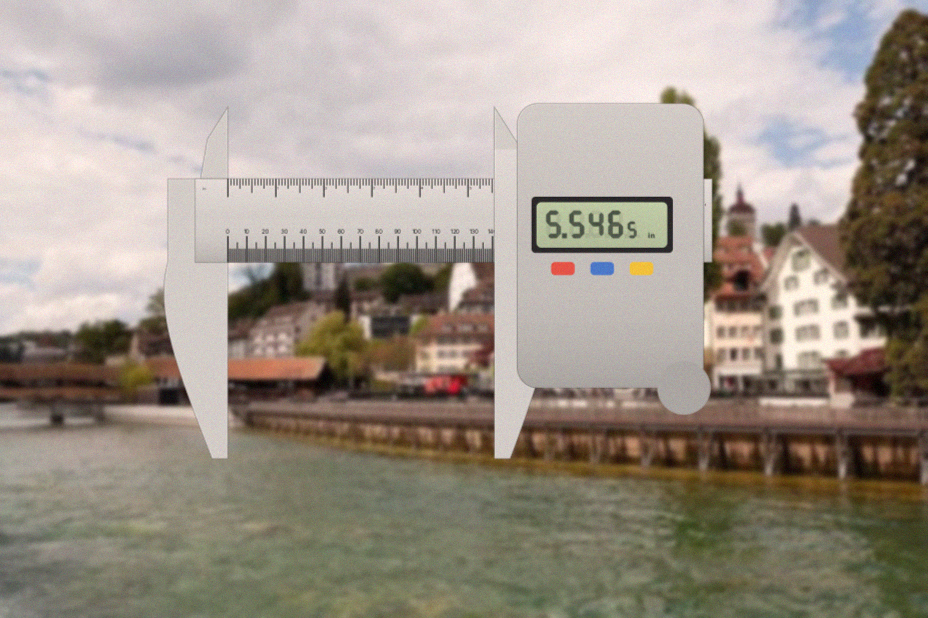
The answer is 5.5465 in
